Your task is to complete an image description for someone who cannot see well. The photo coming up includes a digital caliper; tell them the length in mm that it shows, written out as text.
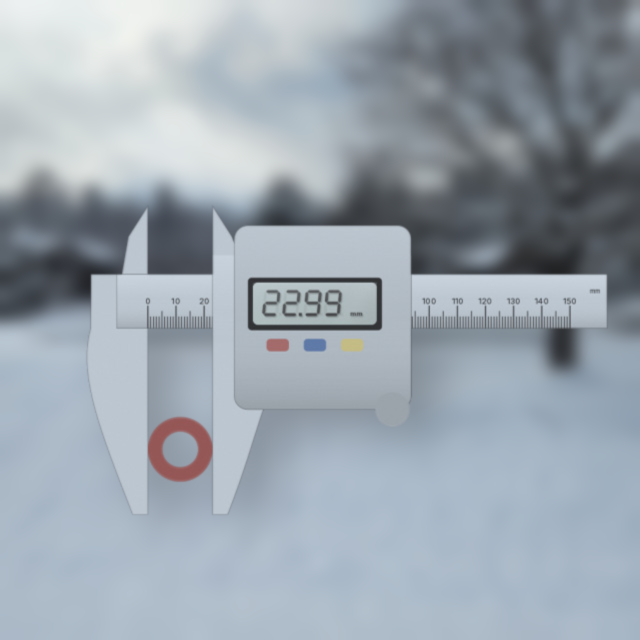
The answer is 22.99 mm
